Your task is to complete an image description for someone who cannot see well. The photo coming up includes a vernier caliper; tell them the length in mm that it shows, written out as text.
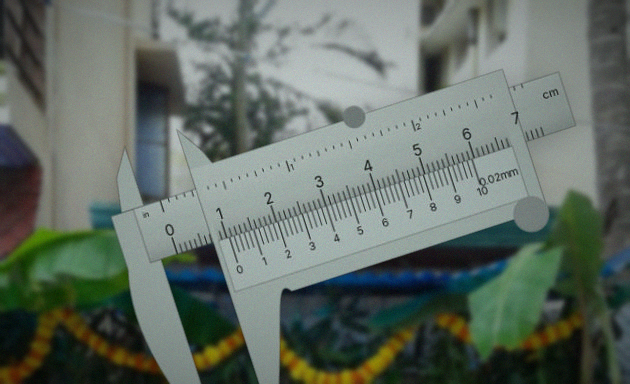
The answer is 10.5 mm
